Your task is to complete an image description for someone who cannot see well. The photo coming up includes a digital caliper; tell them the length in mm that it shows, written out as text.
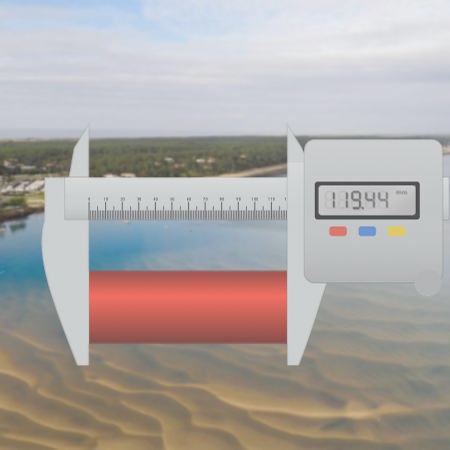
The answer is 119.44 mm
